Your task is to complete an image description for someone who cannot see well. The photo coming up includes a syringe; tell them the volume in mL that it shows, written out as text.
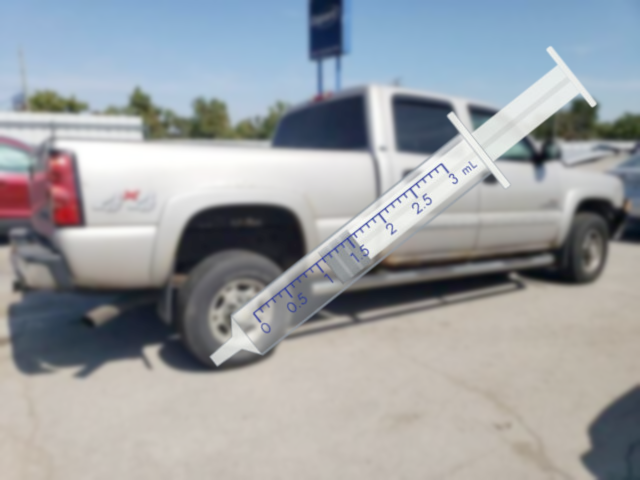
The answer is 1.1 mL
